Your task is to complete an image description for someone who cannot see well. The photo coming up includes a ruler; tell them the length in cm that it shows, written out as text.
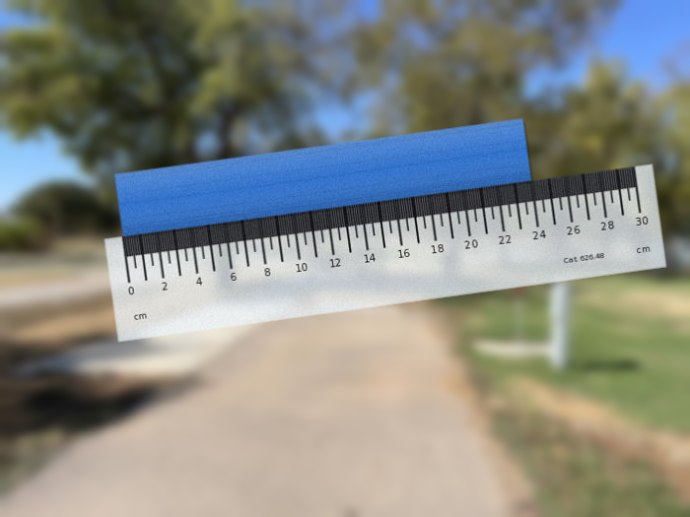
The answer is 24 cm
